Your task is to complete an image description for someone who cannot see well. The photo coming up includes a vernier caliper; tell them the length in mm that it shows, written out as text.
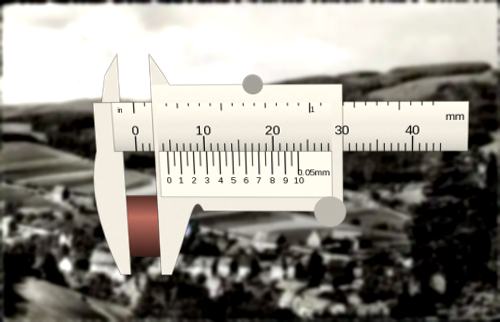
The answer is 4.6 mm
